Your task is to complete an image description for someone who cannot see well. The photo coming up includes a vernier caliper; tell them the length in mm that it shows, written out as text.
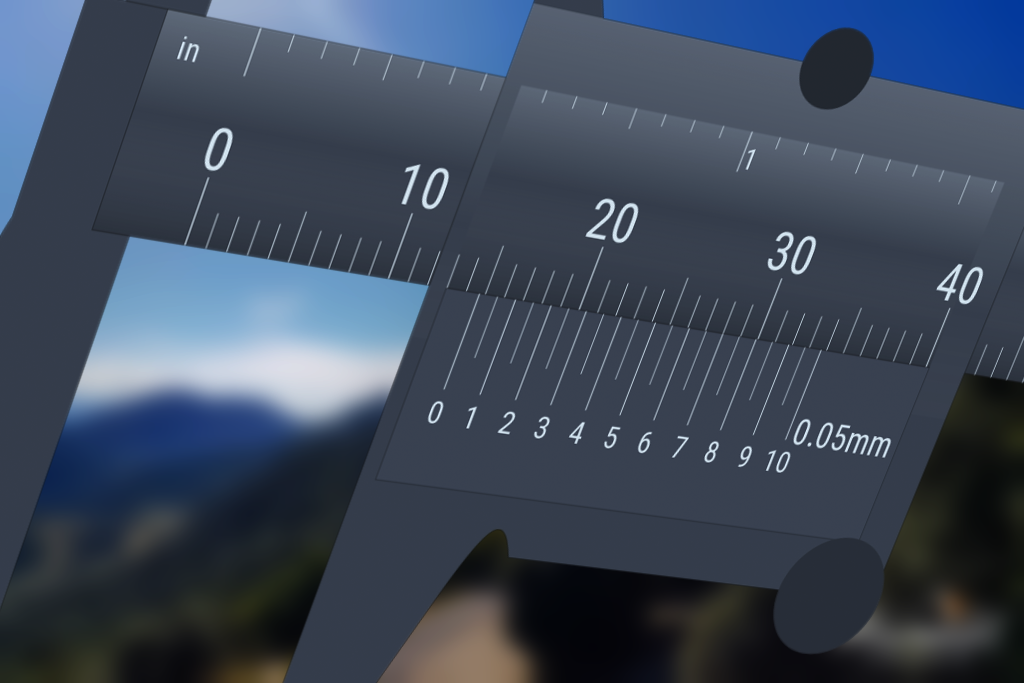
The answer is 14.7 mm
